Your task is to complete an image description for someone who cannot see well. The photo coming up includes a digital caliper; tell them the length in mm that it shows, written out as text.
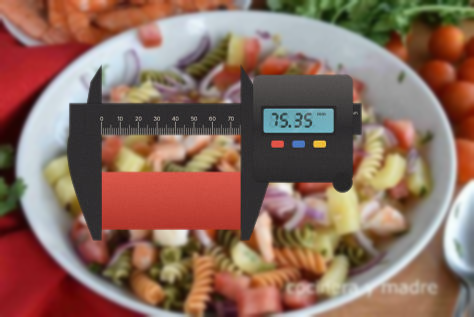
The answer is 75.35 mm
